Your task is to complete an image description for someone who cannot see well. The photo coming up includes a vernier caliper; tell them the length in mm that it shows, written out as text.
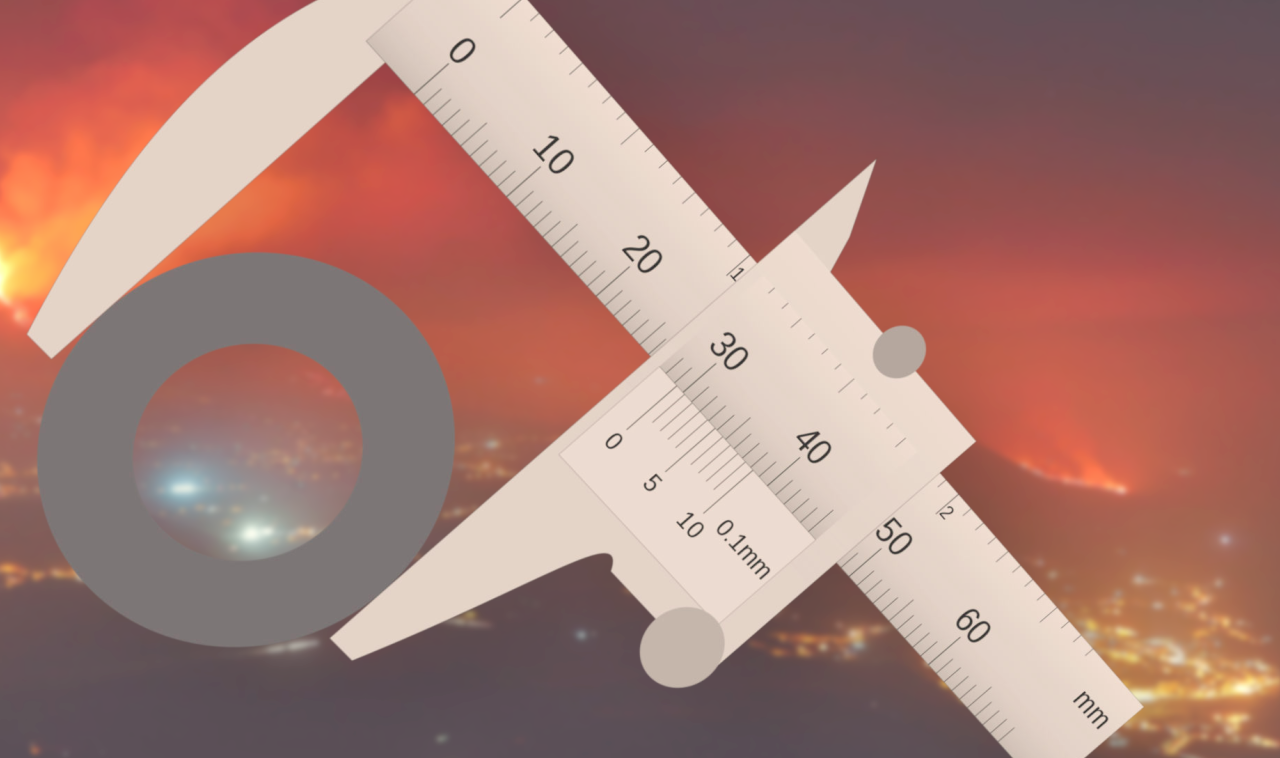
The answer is 29.3 mm
